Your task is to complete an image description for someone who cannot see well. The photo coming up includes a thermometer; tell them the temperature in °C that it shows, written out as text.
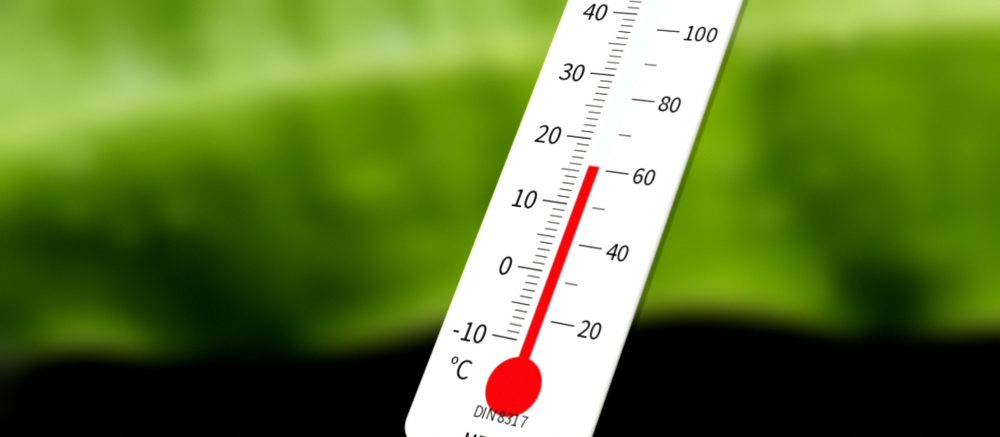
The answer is 16 °C
